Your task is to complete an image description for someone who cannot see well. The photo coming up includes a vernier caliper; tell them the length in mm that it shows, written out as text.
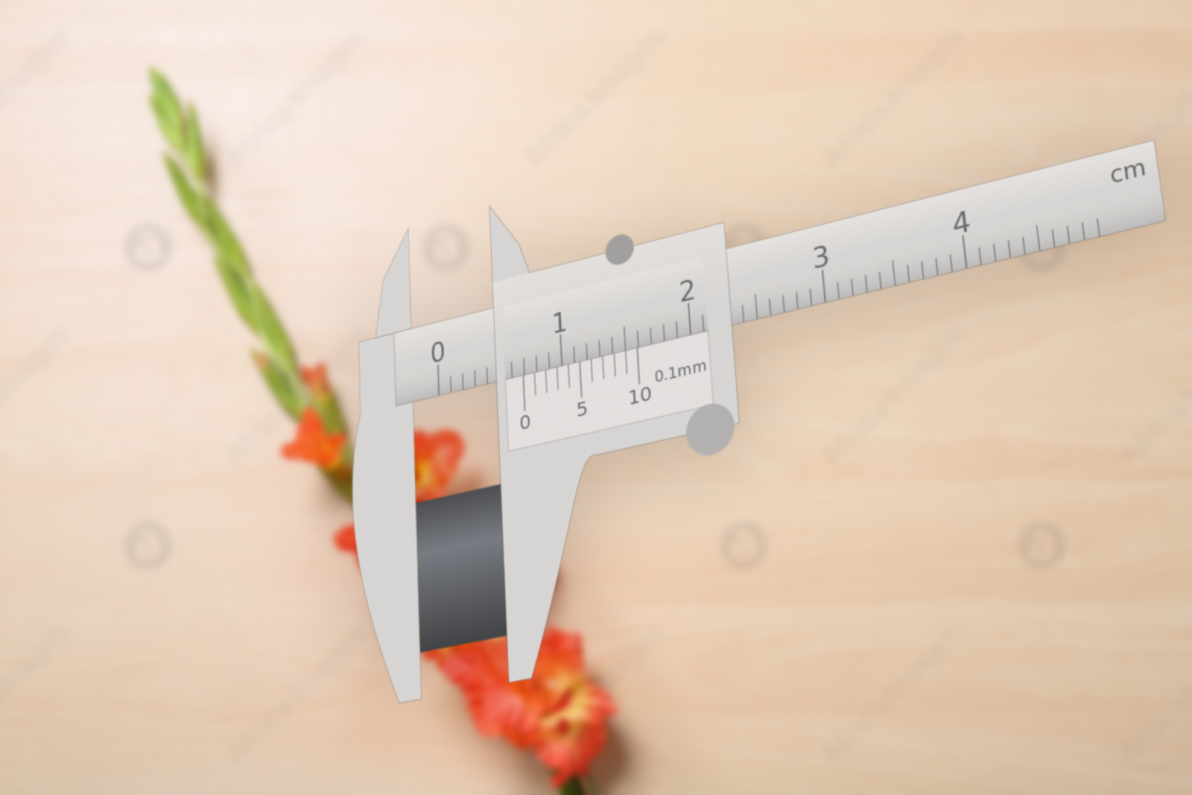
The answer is 6.9 mm
